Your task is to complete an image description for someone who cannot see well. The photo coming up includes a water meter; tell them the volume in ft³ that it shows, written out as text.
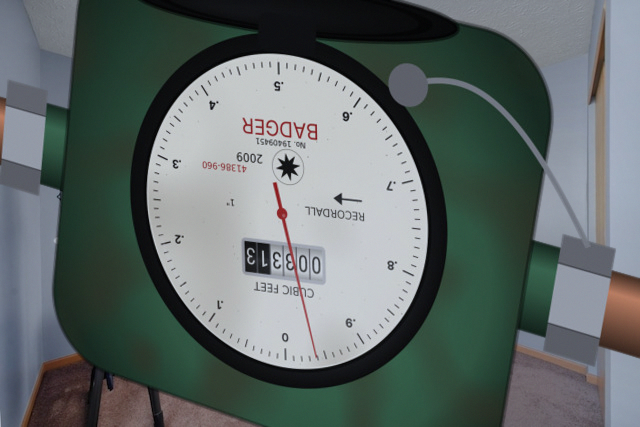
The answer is 3312.96 ft³
